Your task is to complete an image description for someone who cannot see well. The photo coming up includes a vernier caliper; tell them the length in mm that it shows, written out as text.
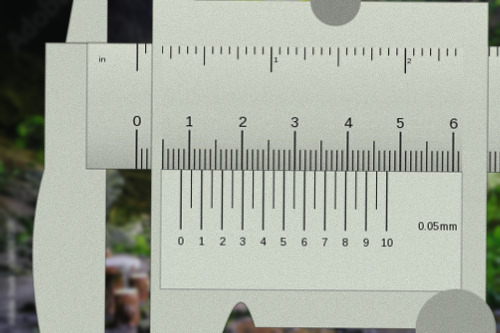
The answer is 8.5 mm
